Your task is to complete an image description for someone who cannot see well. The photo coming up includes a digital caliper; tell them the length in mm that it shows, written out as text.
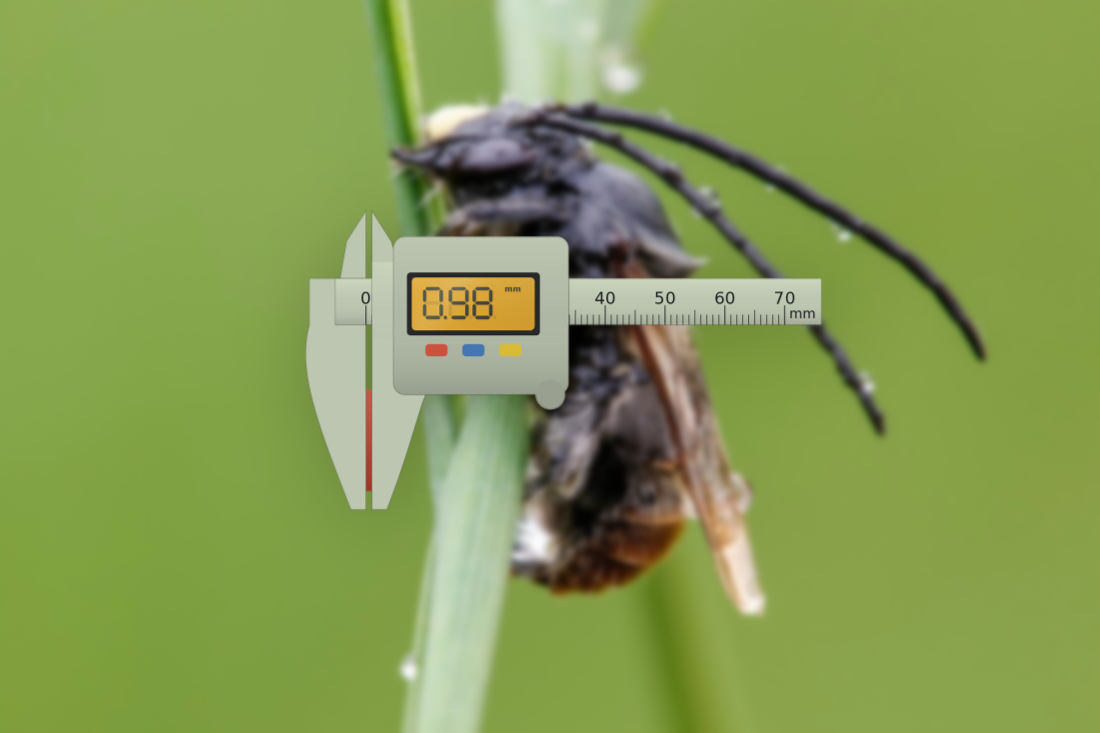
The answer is 0.98 mm
